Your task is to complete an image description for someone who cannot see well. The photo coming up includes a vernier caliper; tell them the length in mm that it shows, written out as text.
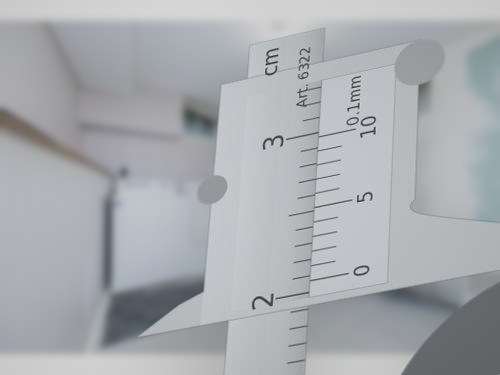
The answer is 20.7 mm
